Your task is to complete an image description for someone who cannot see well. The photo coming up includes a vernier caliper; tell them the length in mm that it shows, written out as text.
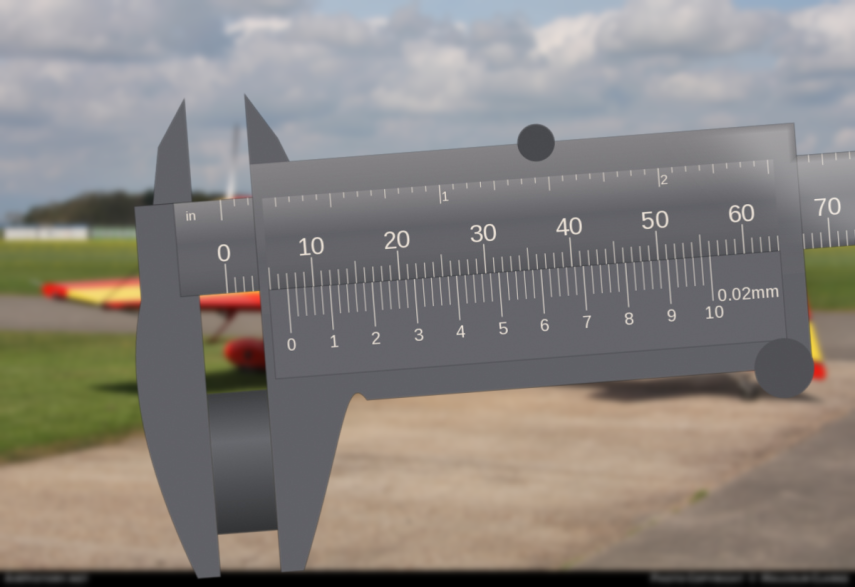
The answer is 7.0 mm
